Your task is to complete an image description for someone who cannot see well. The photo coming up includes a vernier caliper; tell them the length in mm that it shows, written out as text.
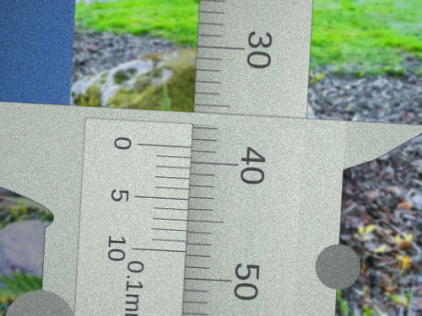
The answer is 38.7 mm
